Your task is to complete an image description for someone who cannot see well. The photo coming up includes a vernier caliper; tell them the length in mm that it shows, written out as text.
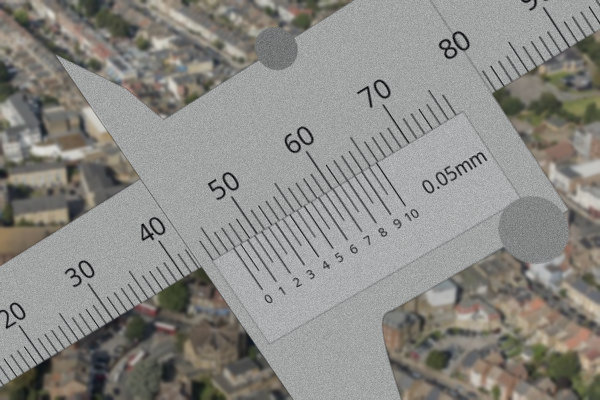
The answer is 46.8 mm
